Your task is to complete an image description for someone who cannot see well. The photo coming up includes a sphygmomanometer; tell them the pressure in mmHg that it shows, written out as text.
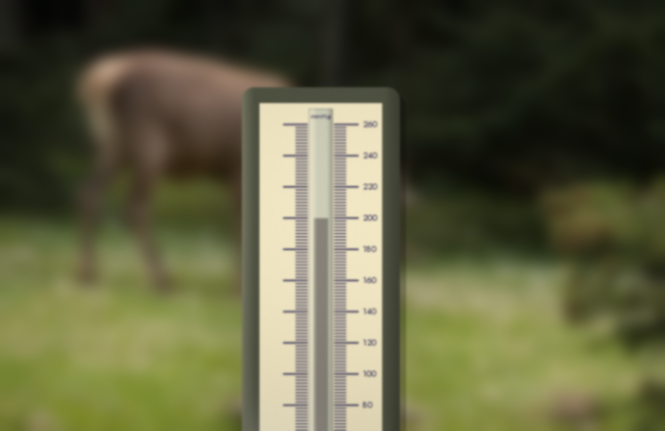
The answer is 200 mmHg
